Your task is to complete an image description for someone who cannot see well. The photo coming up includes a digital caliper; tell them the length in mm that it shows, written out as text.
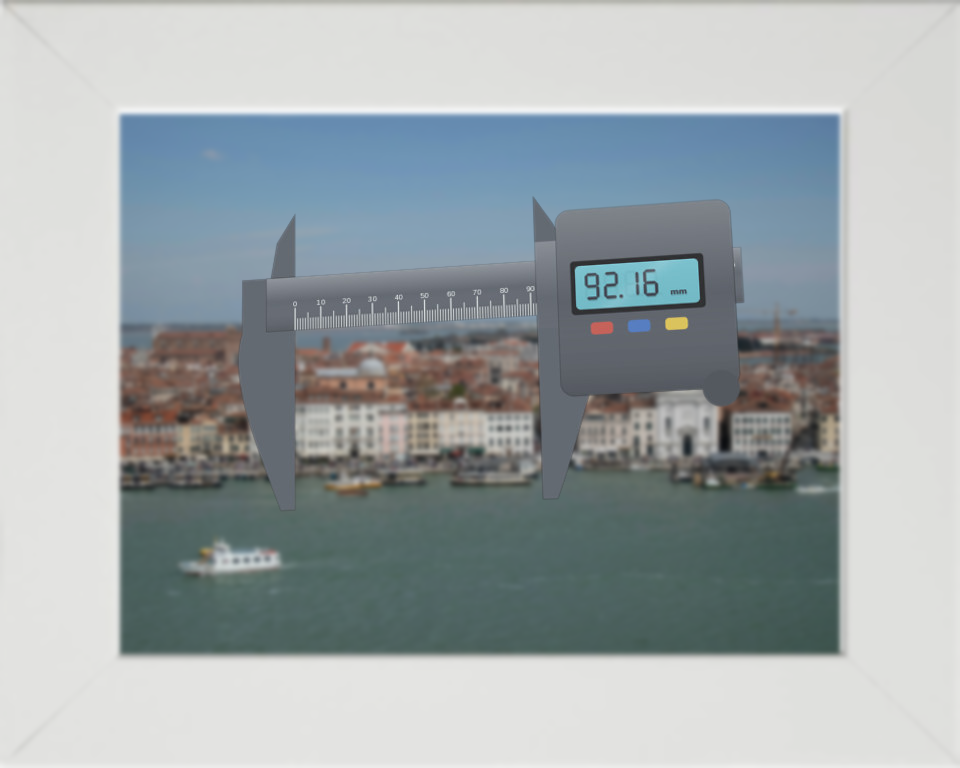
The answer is 92.16 mm
